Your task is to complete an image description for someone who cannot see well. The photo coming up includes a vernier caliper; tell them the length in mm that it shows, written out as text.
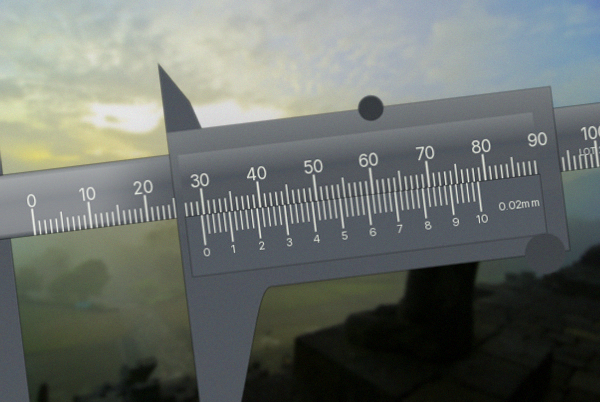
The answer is 29.6 mm
